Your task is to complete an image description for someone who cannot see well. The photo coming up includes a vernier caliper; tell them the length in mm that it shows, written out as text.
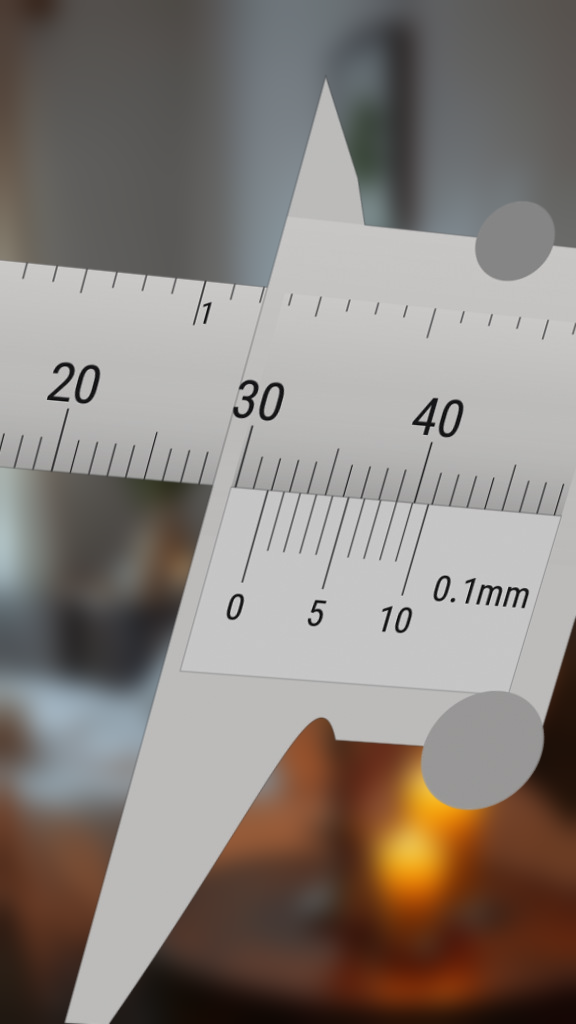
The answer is 31.8 mm
